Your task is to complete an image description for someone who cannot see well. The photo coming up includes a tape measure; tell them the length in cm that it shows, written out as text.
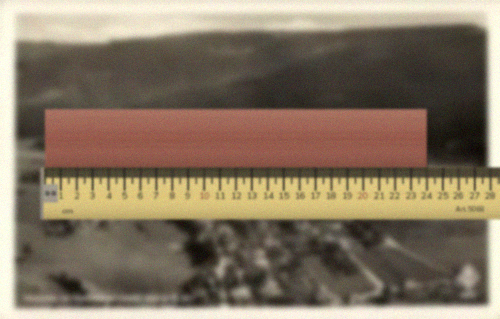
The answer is 24 cm
